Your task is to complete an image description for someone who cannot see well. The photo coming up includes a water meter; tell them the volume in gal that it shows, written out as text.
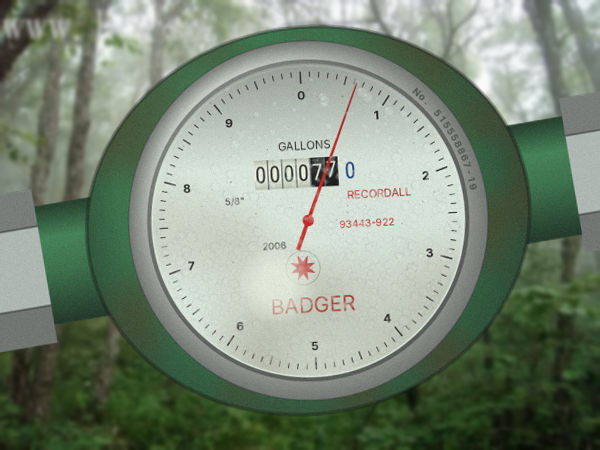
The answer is 770.6 gal
